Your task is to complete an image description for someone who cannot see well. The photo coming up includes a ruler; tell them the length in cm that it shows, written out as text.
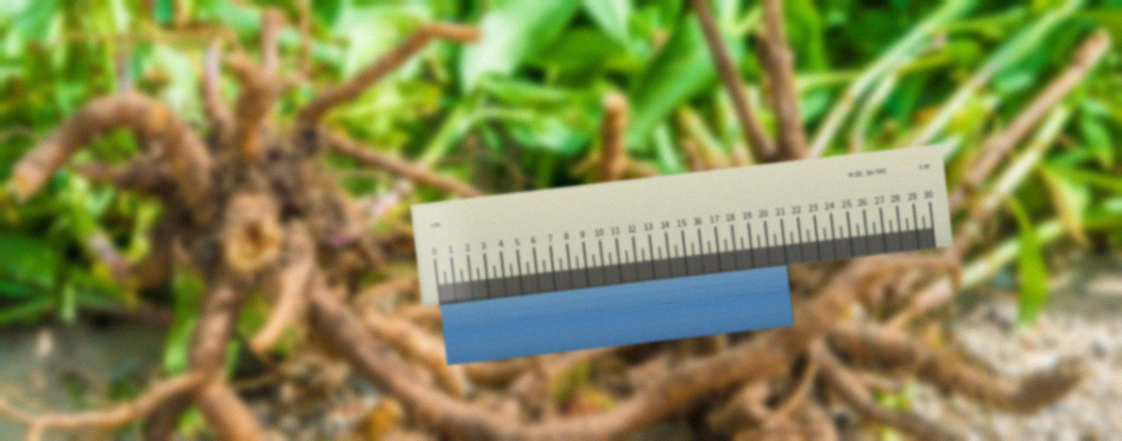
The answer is 21 cm
